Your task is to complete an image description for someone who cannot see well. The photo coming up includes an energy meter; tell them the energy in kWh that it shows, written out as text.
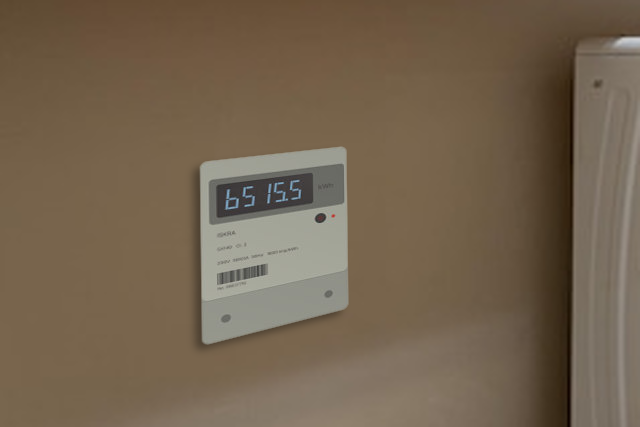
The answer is 6515.5 kWh
